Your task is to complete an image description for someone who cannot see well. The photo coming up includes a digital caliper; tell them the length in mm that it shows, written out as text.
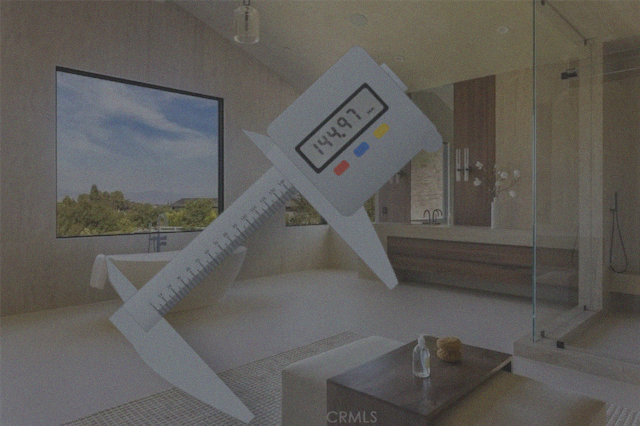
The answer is 144.97 mm
